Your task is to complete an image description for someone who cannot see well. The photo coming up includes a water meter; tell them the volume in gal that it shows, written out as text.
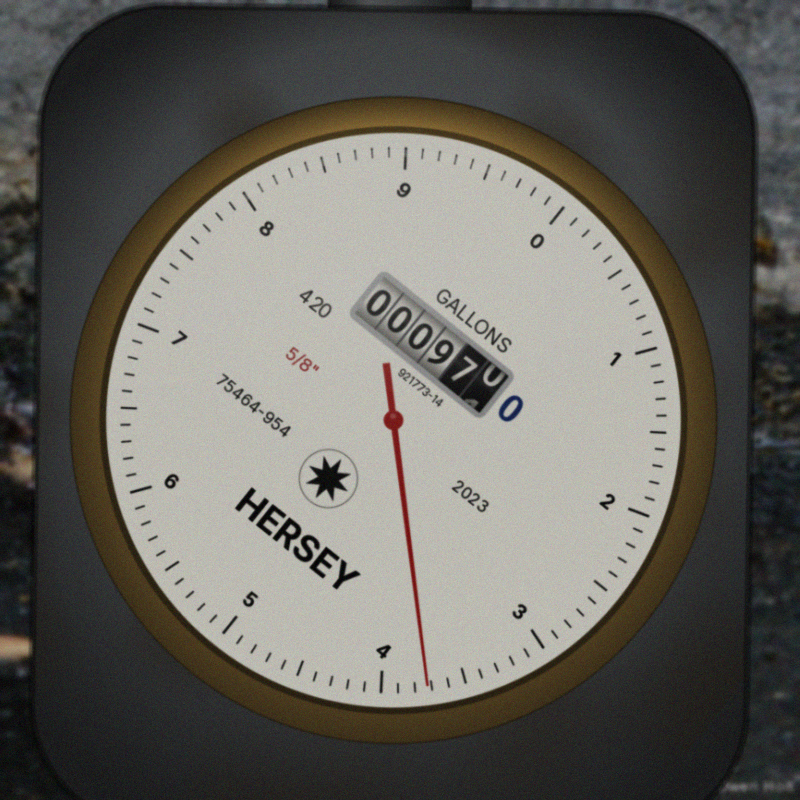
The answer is 9703.7 gal
